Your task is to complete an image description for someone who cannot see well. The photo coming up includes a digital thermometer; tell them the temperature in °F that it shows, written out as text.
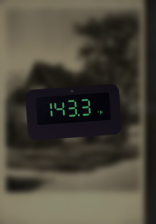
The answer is 143.3 °F
